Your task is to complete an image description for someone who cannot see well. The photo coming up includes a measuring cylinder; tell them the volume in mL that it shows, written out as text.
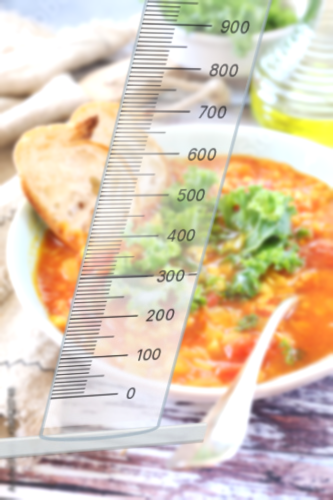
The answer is 300 mL
